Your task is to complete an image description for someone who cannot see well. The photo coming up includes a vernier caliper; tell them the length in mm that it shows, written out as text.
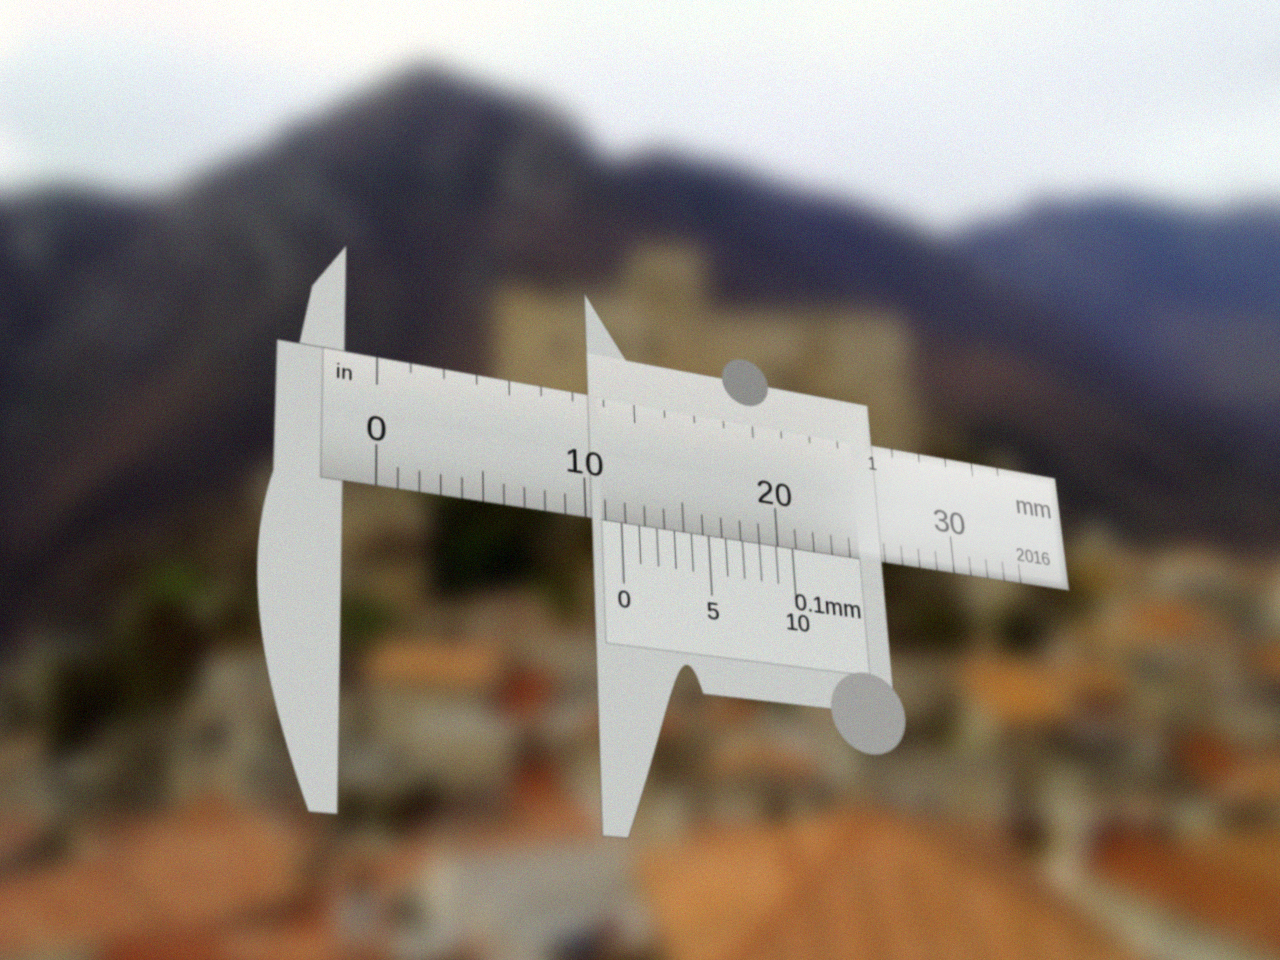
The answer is 11.8 mm
